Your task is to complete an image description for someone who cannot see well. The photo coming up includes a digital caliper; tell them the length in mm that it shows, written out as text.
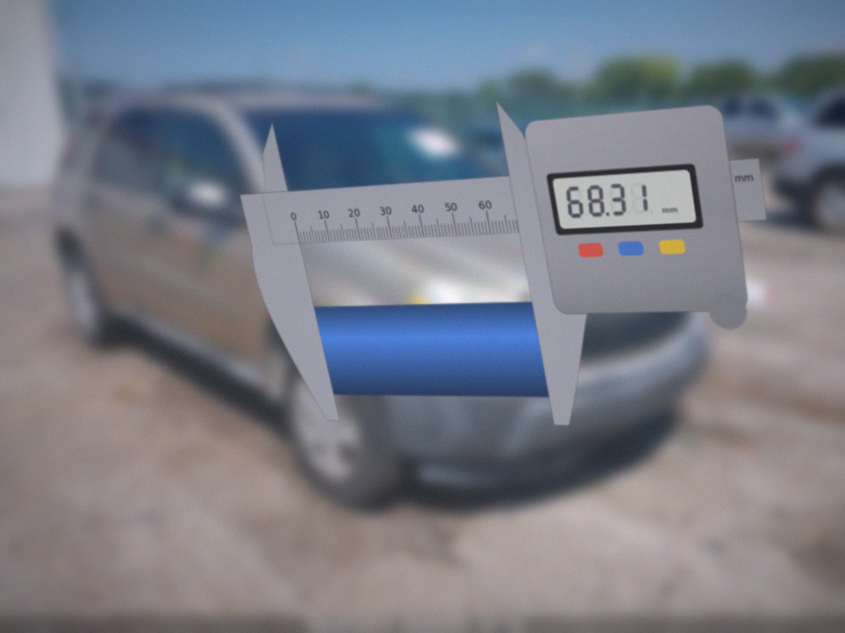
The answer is 68.31 mm
